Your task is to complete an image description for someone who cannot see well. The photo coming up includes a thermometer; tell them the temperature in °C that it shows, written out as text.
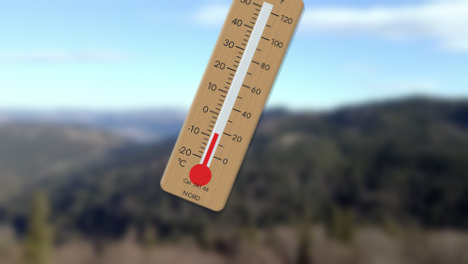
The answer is -8 °C
